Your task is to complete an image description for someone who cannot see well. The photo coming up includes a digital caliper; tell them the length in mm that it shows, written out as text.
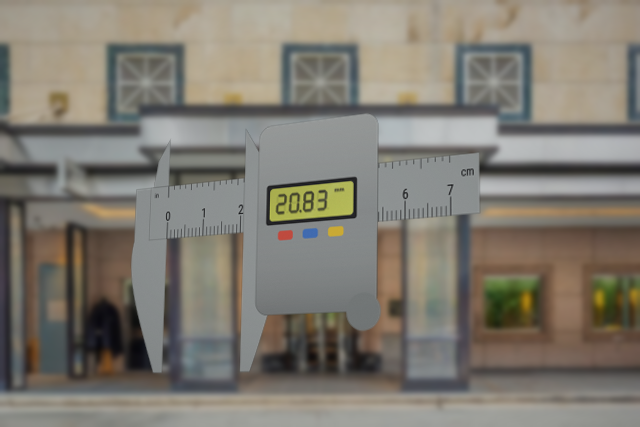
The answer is 20.83 mm
